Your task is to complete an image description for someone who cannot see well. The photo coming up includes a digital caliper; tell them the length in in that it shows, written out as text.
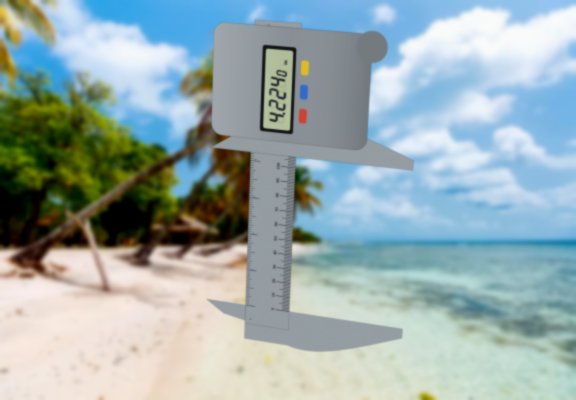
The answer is 4.2240 in
